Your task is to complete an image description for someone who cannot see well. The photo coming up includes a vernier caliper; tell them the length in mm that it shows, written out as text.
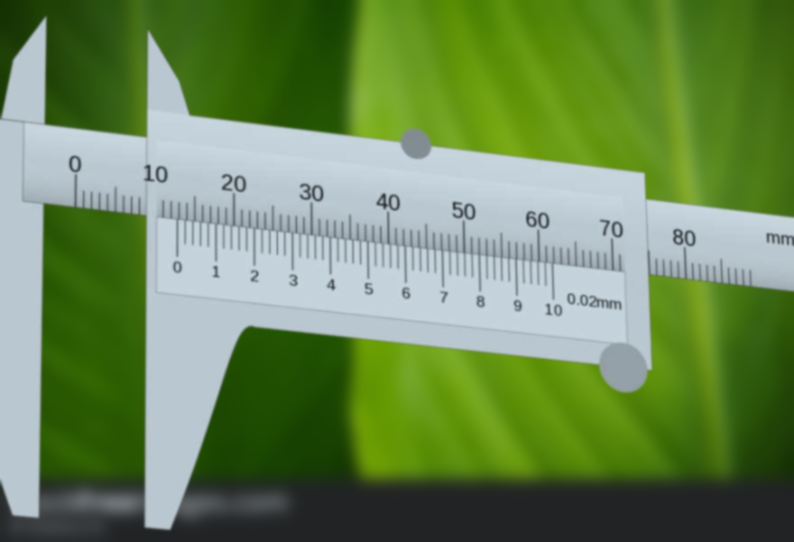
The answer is 12.8 mm
